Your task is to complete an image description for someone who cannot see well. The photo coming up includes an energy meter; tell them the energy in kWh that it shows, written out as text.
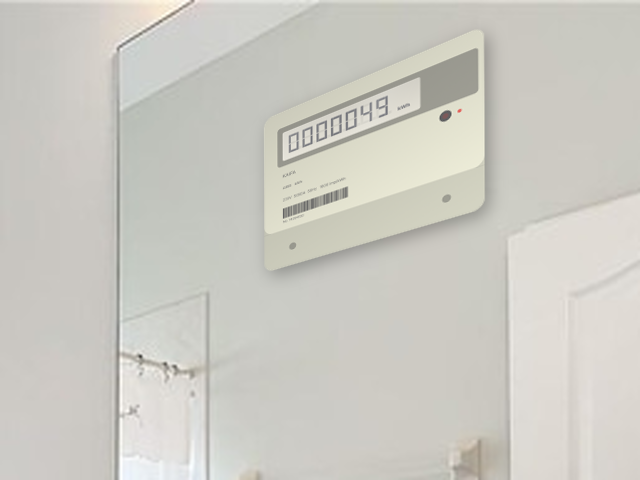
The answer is 49 kWh
